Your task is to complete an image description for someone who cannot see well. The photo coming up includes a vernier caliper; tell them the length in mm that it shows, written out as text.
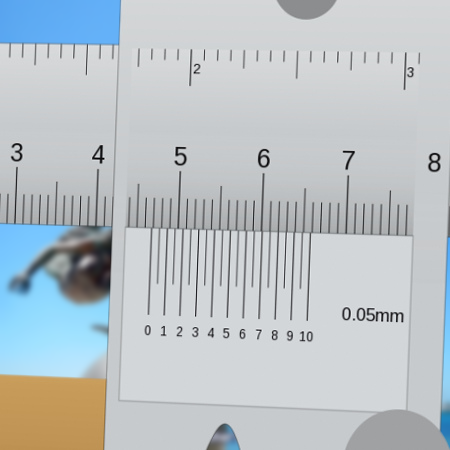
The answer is 46.8 mm
